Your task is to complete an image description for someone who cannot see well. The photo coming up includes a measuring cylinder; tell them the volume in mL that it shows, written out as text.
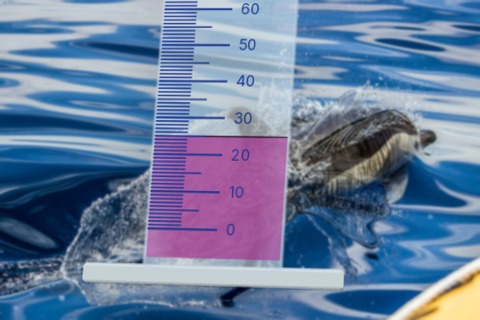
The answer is 25 mL
